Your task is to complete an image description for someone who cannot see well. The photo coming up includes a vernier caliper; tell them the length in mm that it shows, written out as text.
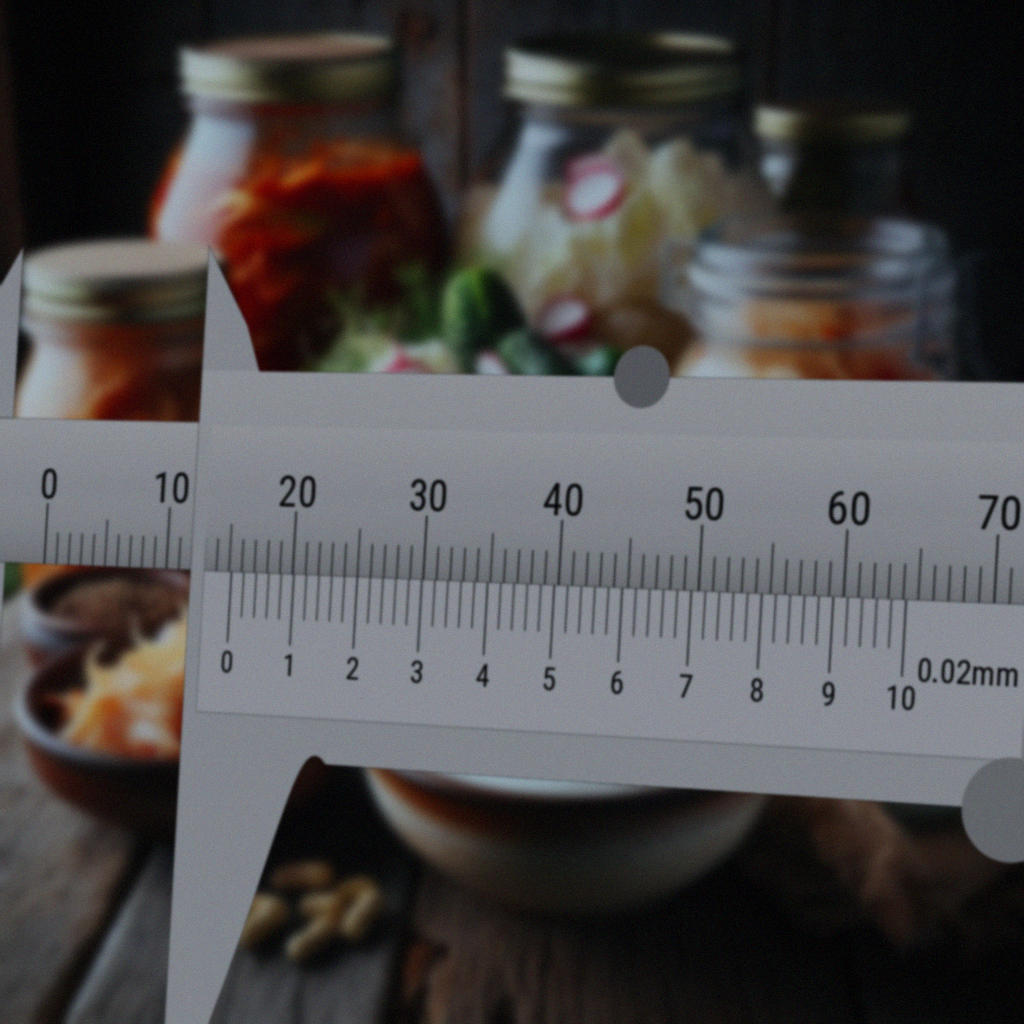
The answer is 15.2 mm
